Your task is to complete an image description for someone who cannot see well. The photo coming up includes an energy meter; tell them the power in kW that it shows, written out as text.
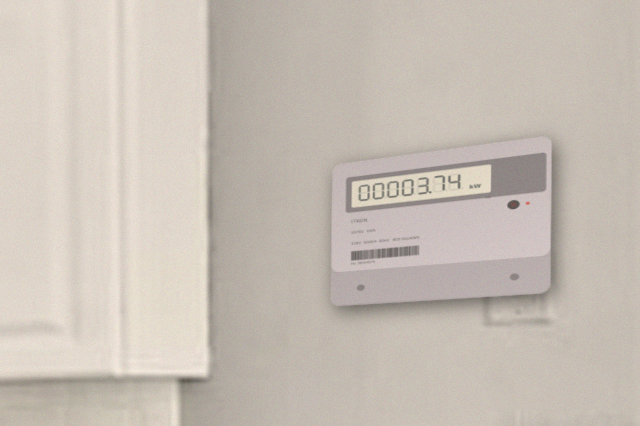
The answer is 3.74 kW
